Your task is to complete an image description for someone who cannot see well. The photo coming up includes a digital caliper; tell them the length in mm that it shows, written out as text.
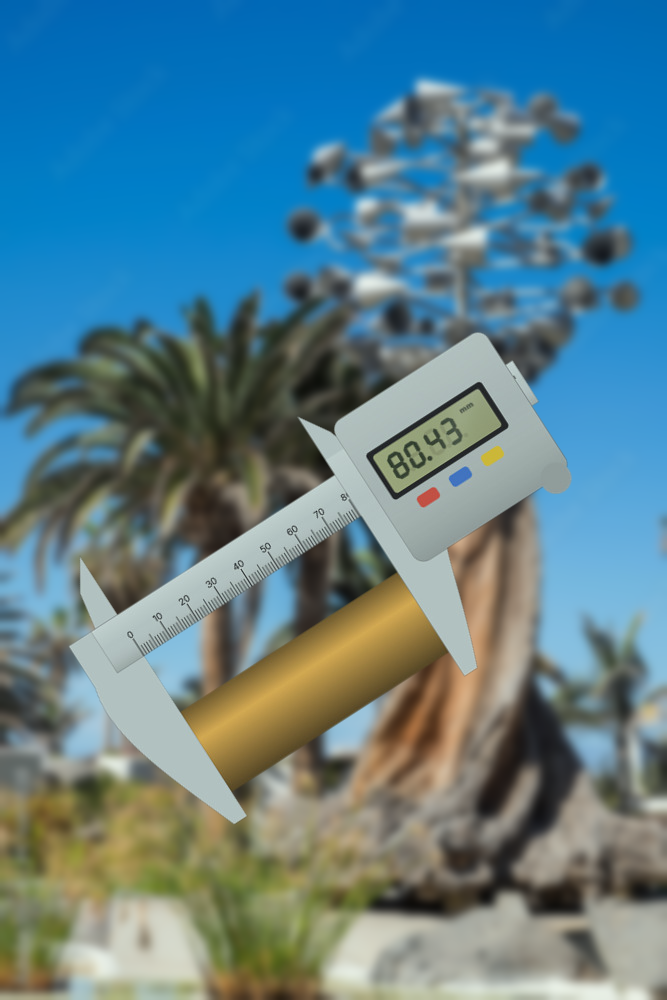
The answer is 80.43 mm
